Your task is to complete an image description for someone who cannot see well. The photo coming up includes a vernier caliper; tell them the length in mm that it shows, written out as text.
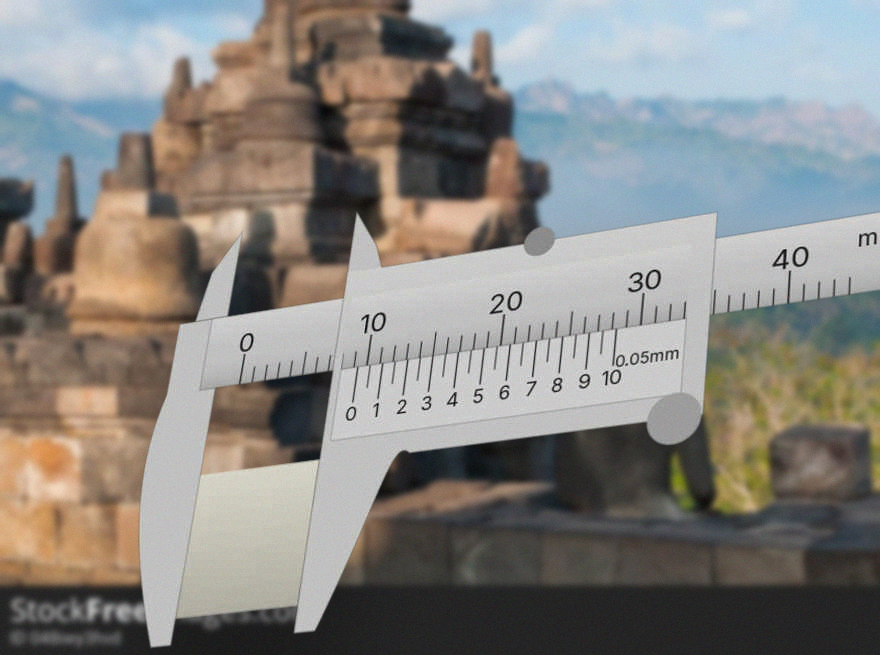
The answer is 9.3 mm
